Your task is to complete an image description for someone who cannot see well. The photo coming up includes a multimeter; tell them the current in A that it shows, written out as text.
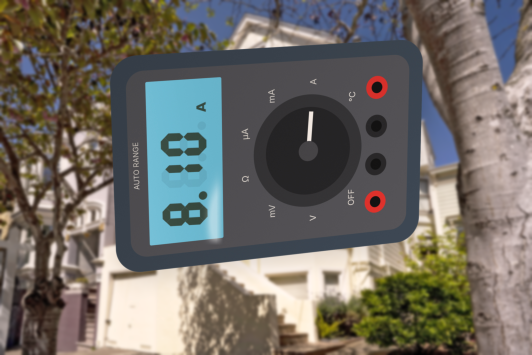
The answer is 8.10 A
